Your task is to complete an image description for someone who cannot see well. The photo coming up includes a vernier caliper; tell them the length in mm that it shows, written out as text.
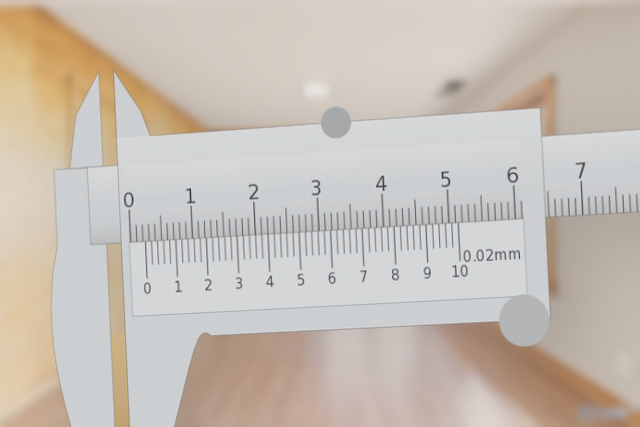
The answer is 2.4 mm
